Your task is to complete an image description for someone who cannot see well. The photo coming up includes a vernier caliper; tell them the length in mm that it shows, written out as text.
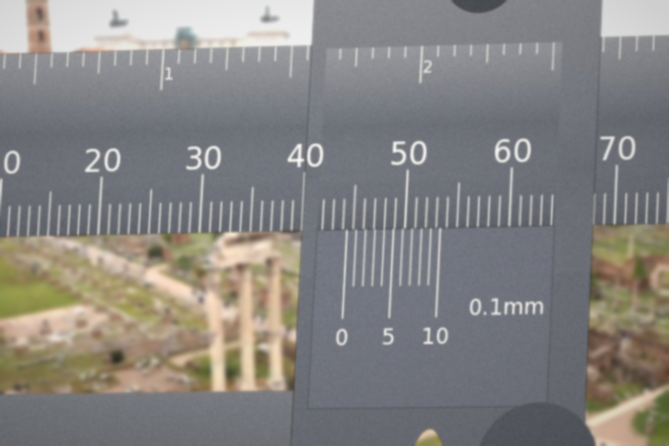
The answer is 44.4 mm
